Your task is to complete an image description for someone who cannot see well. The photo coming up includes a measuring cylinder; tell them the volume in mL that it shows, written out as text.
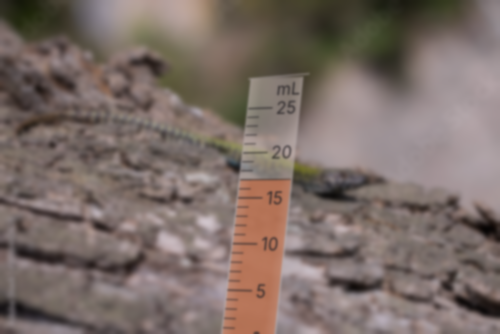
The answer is 17 mL
